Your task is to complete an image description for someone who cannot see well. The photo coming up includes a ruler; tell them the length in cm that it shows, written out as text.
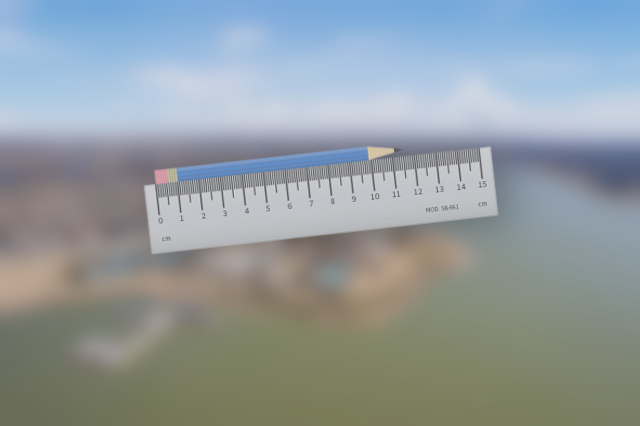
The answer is 11.5 cm
